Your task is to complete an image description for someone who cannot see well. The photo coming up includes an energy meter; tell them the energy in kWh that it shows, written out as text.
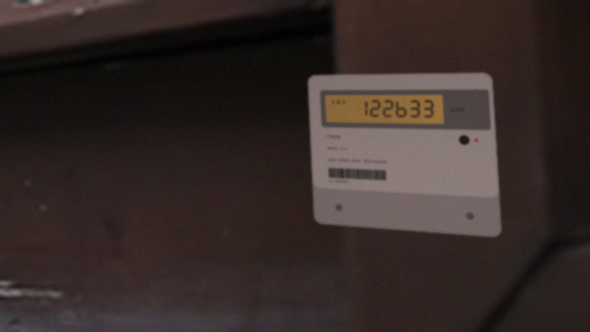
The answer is 122633 kWh
